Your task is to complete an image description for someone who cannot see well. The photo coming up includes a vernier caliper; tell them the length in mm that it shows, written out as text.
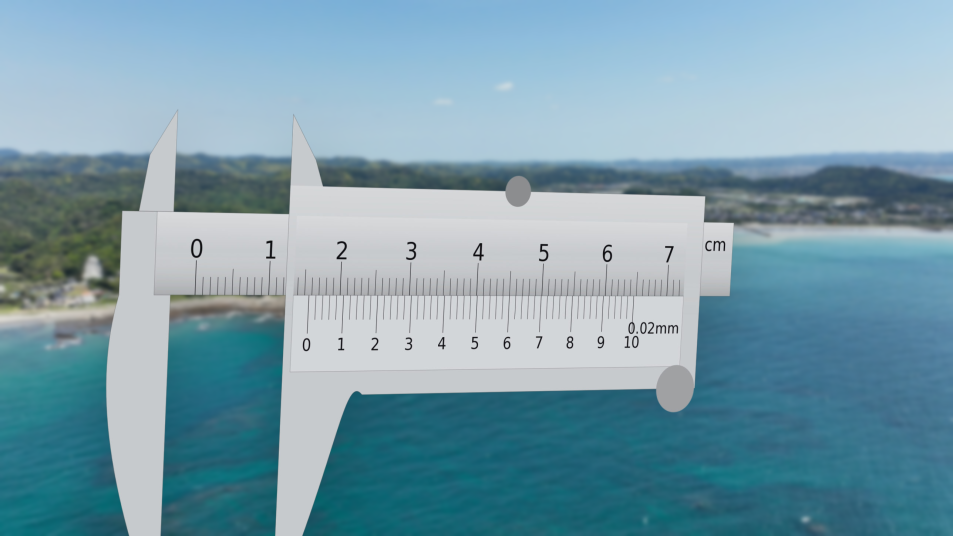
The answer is 15.6 mm
